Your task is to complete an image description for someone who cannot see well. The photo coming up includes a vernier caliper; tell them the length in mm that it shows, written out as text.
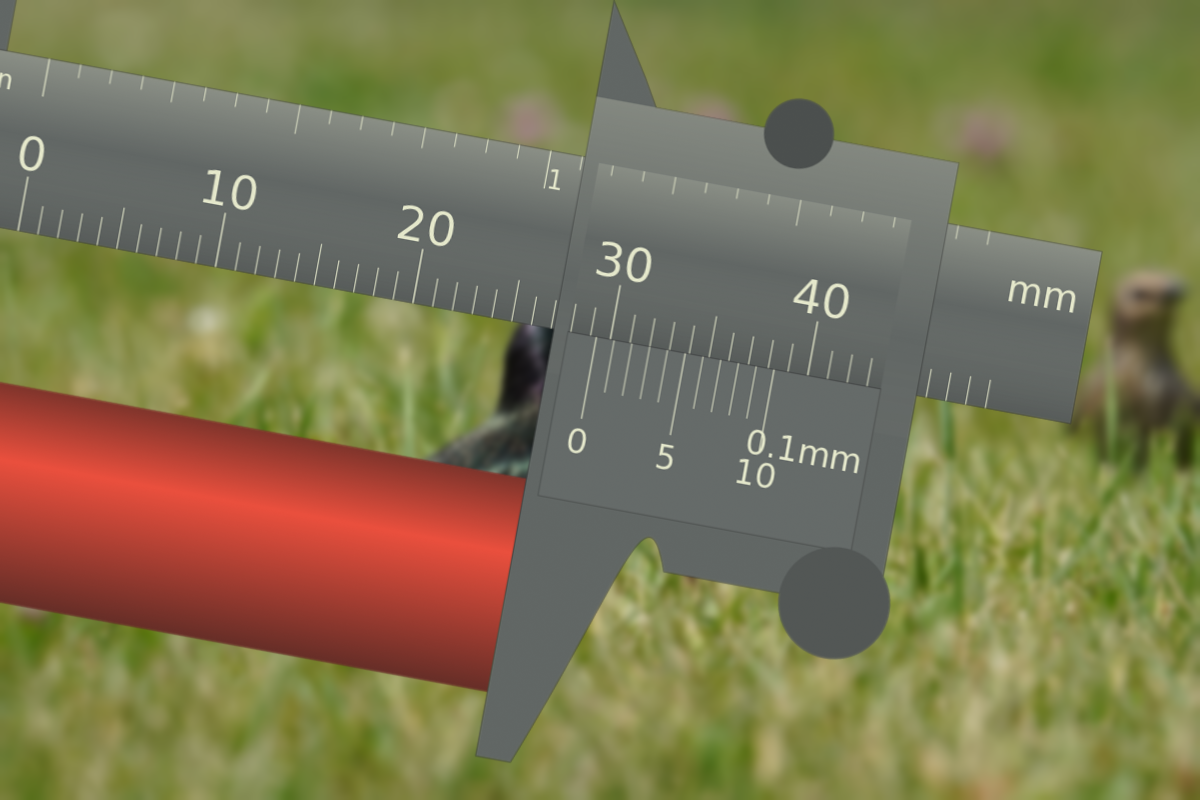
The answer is 29.3 mm
